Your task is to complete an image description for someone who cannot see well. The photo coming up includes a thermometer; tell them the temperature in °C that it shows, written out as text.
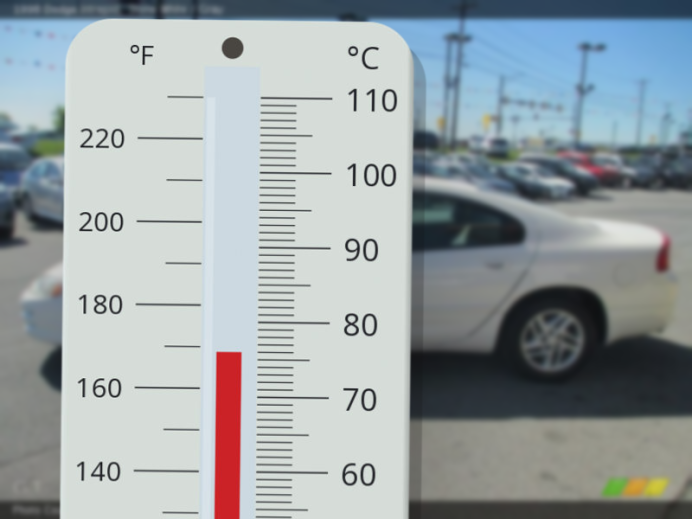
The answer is 76 °C
